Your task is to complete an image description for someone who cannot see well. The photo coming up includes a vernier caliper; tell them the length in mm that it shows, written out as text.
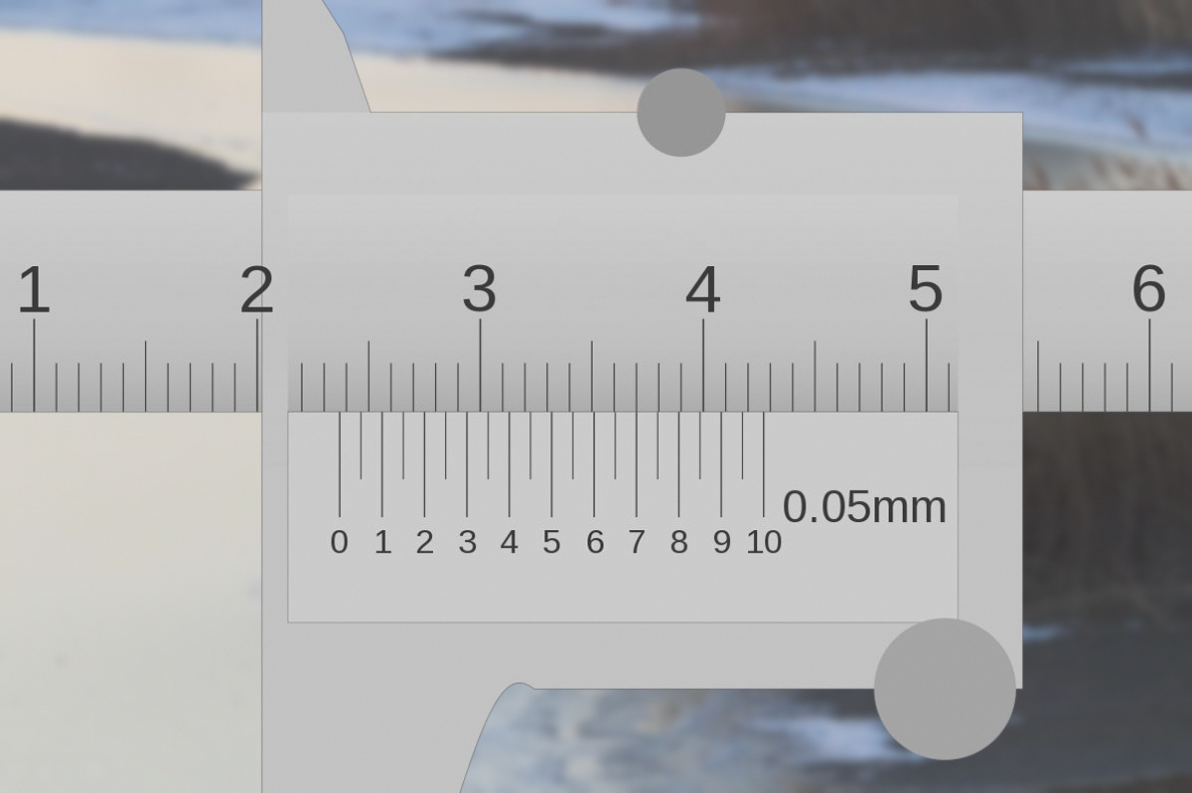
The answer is 23.70 mm
